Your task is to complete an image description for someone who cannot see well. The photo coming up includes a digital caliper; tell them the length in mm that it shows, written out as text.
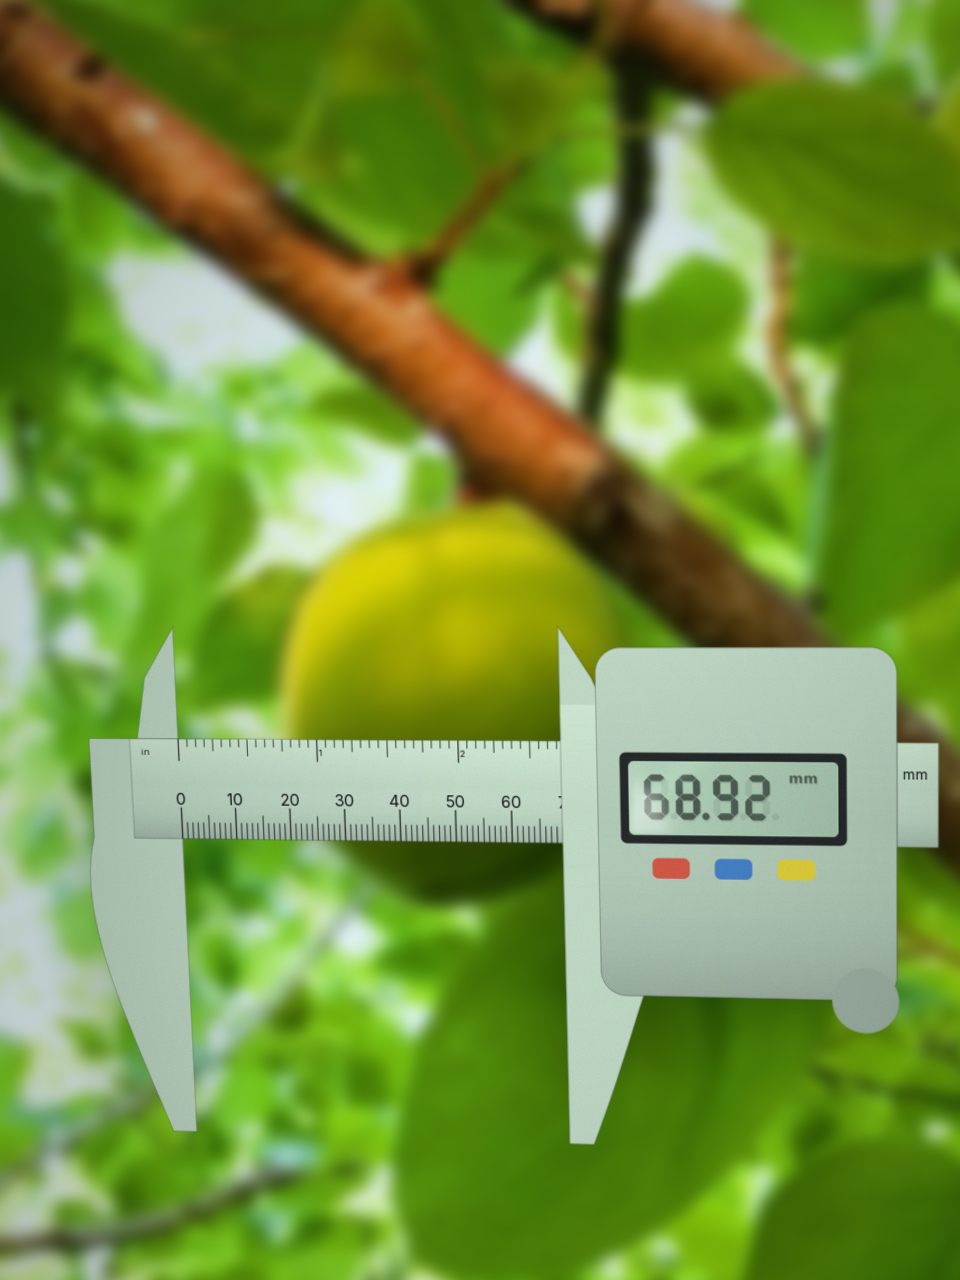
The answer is 68.92 mm
